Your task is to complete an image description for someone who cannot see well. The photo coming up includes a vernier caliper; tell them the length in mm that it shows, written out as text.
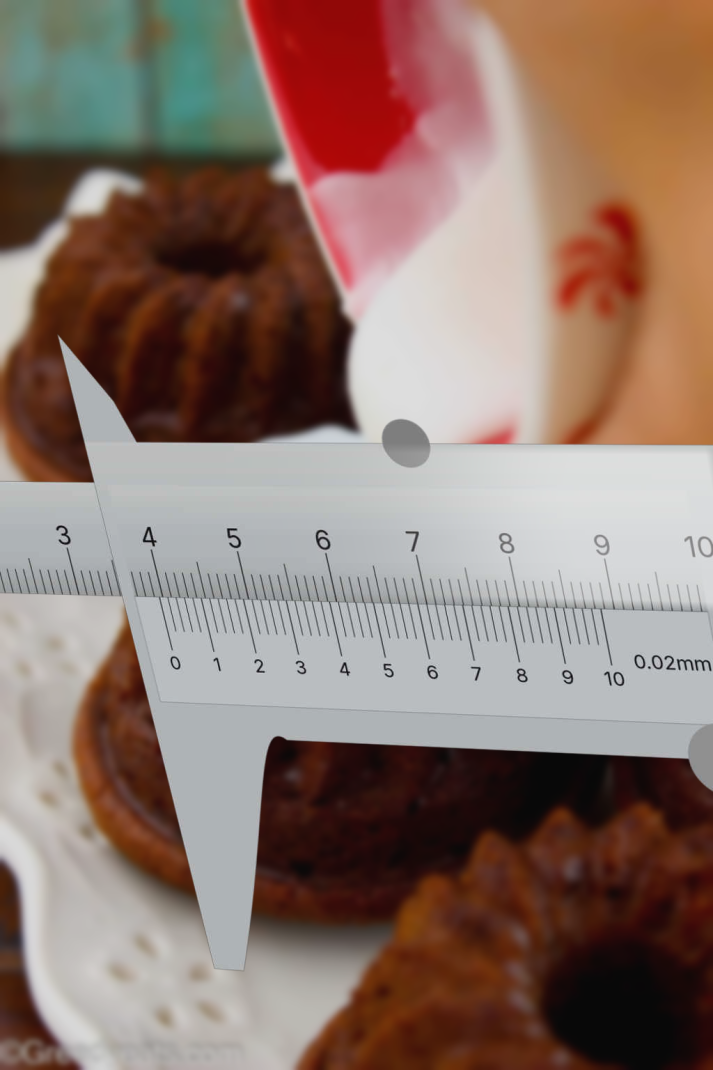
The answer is 39.6 mm
